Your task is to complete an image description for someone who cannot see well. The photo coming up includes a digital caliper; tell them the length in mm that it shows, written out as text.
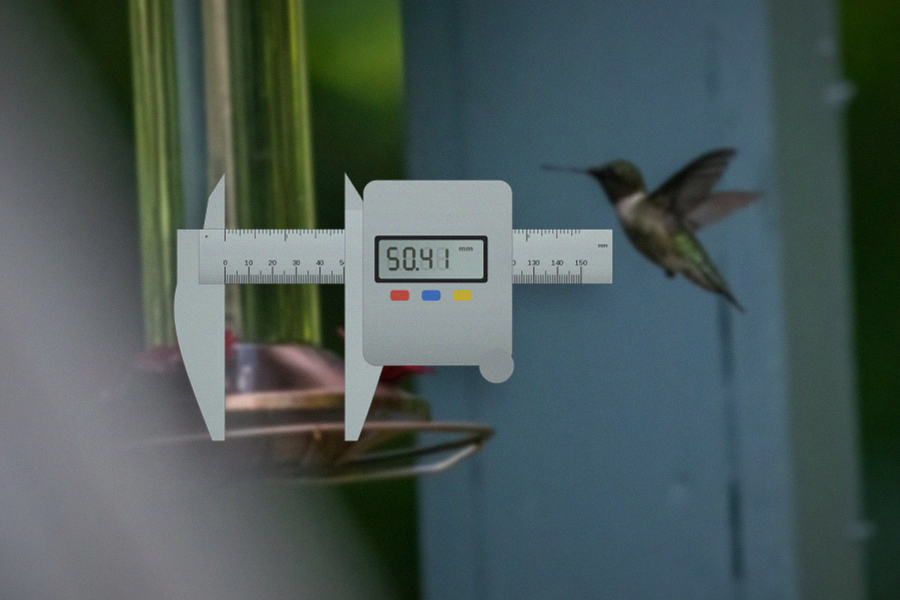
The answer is 50.41 mm
